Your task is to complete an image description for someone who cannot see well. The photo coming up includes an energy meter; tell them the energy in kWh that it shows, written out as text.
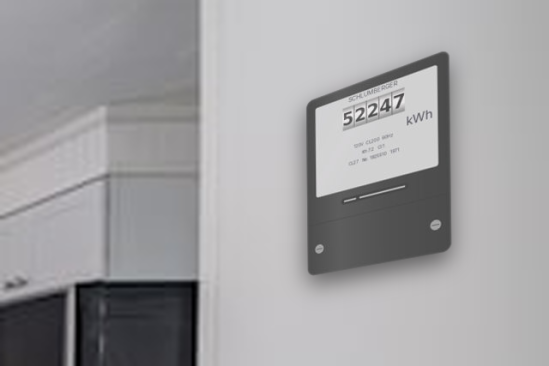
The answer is 52247 kWh
